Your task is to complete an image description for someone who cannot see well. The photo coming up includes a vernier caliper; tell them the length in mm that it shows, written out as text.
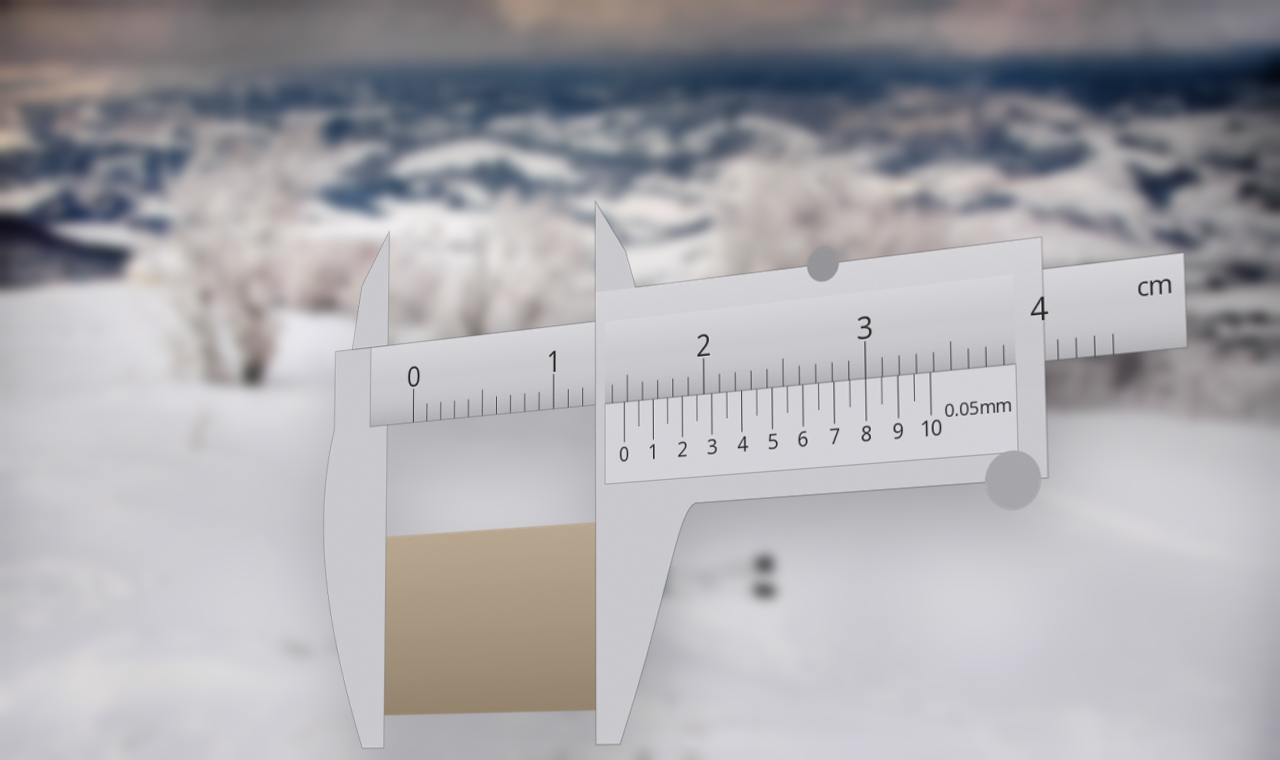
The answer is 14.8 mm
